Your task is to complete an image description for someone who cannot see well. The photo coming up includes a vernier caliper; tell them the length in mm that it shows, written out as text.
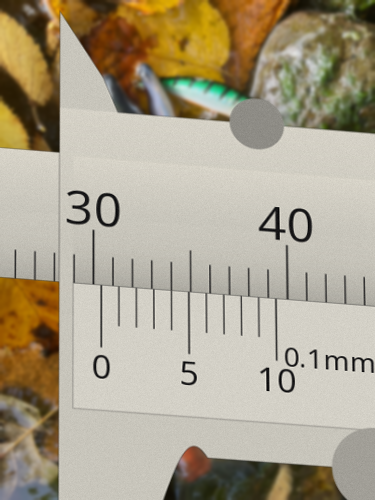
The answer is 30.4 mm
